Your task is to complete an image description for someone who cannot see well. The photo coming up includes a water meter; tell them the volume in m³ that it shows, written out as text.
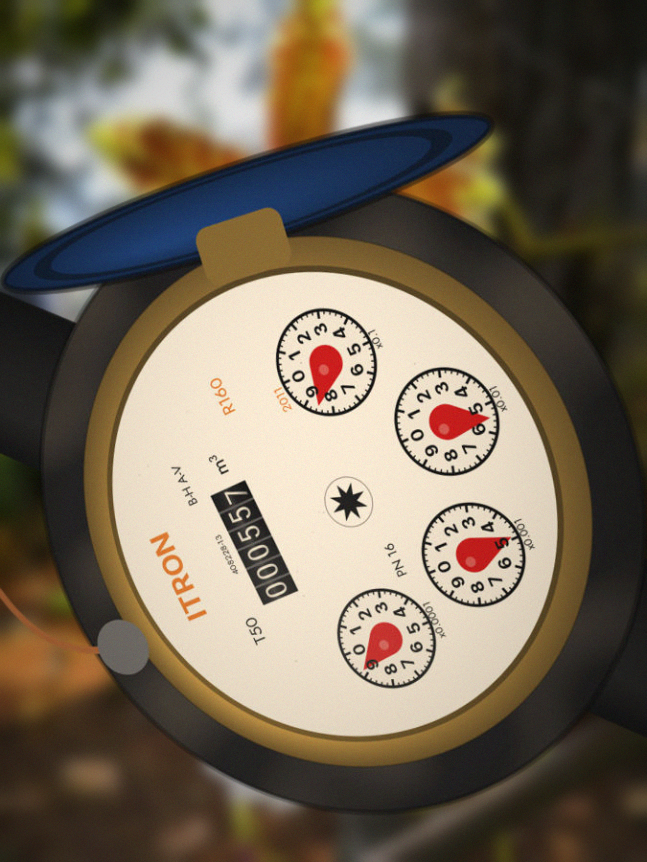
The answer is 556.8549 m³
